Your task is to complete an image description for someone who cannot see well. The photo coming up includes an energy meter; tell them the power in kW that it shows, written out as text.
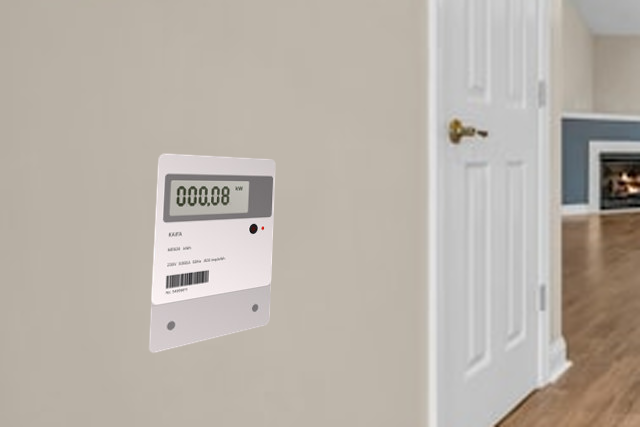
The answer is 0.08 kW
